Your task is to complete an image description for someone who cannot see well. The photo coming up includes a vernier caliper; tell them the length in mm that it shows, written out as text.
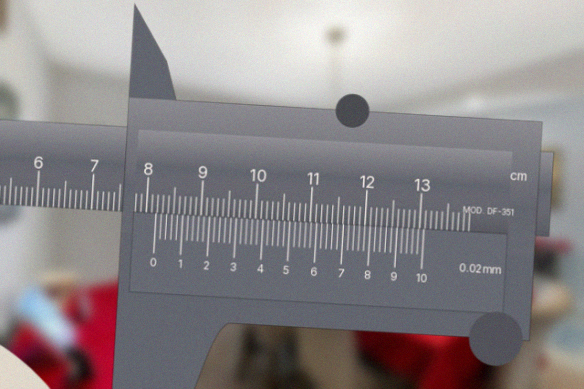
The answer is 81.8 mm
